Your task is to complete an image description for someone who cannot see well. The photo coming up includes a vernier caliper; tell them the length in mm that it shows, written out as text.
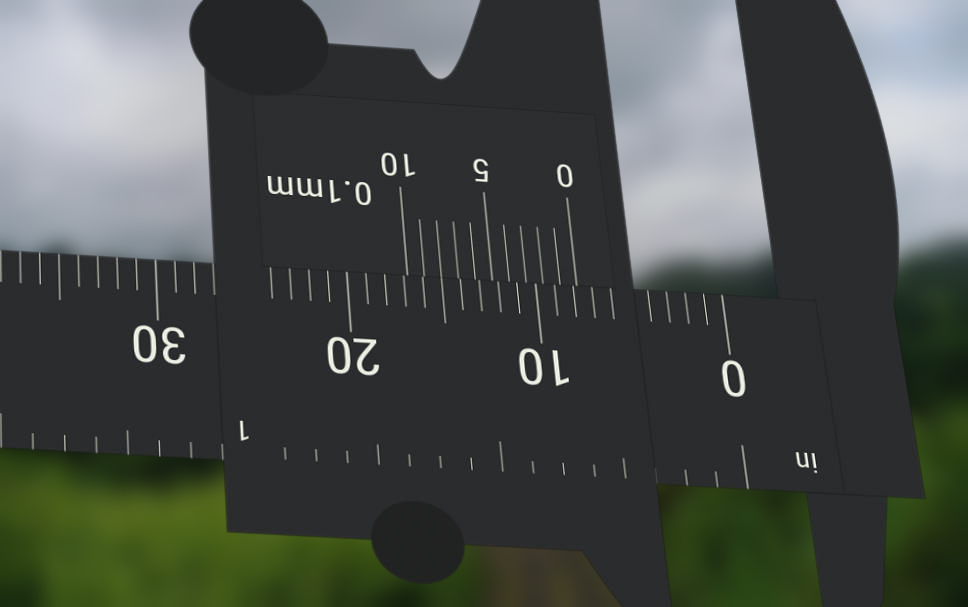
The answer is 7.8 mm
